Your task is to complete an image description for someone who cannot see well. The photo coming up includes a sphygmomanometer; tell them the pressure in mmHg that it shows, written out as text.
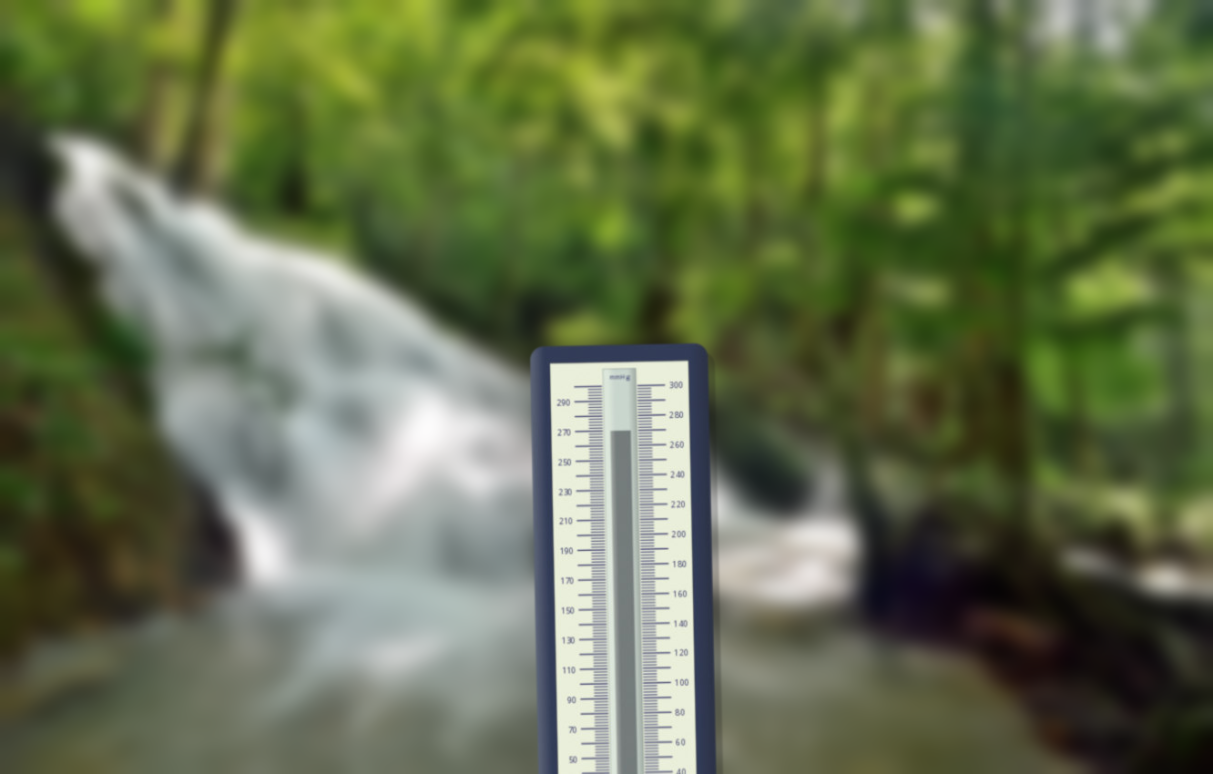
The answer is 270 mmHg
